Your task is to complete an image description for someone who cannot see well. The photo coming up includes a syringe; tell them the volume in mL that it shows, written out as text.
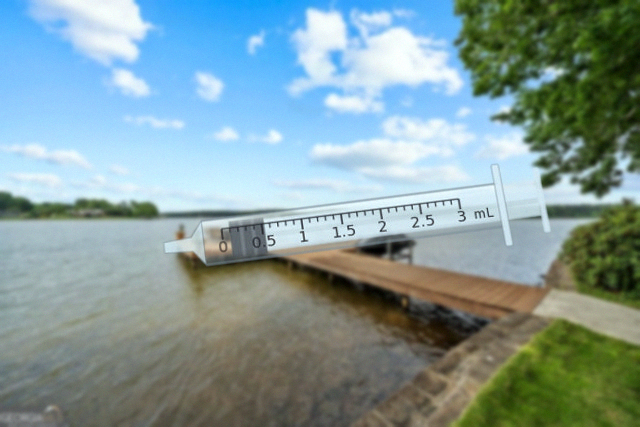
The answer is 0.1 mL
